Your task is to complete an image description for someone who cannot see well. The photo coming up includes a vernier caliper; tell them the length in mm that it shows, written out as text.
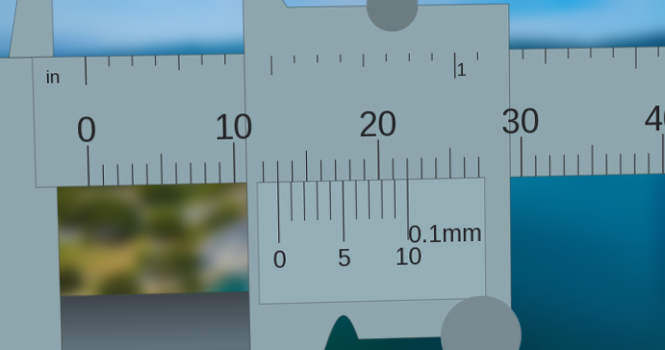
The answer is 13.0 mm
